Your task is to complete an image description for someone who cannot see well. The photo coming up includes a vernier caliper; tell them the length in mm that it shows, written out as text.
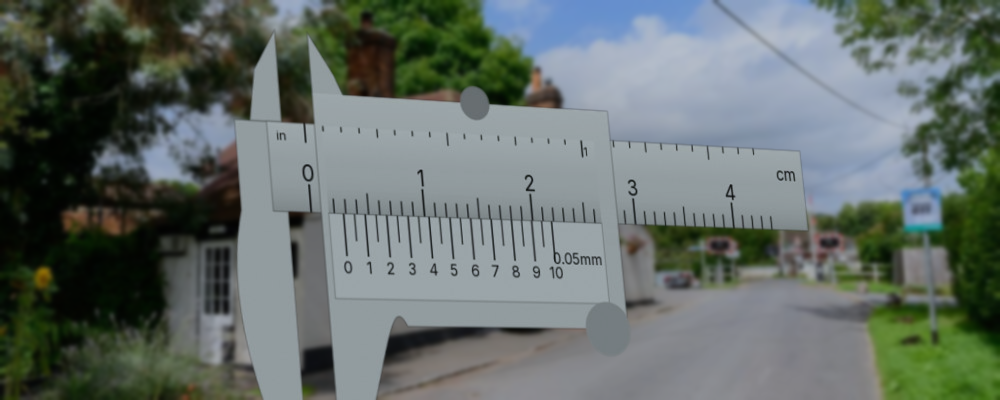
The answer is 2.8 mm
